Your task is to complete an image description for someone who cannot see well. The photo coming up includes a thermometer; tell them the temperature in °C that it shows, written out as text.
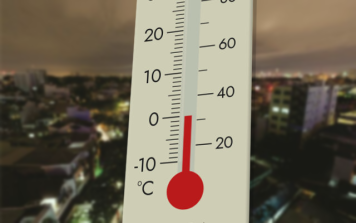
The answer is 0 °C
